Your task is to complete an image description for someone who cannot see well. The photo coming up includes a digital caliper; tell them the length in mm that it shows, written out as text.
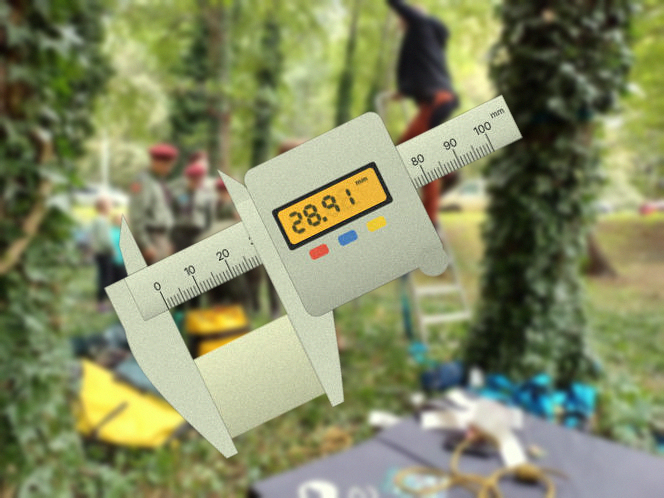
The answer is 28.91 mm
